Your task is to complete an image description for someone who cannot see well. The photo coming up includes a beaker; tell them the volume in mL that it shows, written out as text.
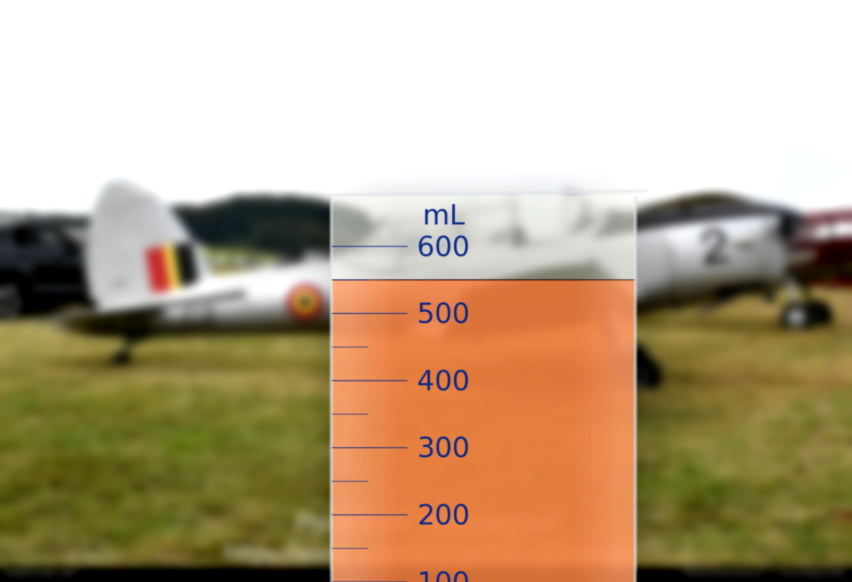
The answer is 550 mL
